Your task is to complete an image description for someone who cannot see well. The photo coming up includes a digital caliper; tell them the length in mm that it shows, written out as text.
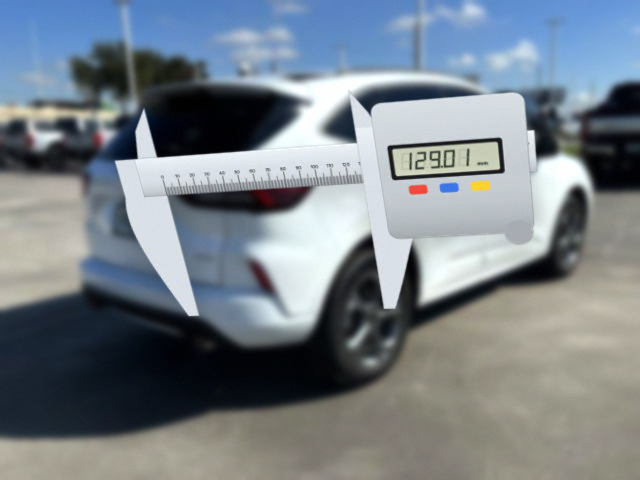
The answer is 129.01 mm
